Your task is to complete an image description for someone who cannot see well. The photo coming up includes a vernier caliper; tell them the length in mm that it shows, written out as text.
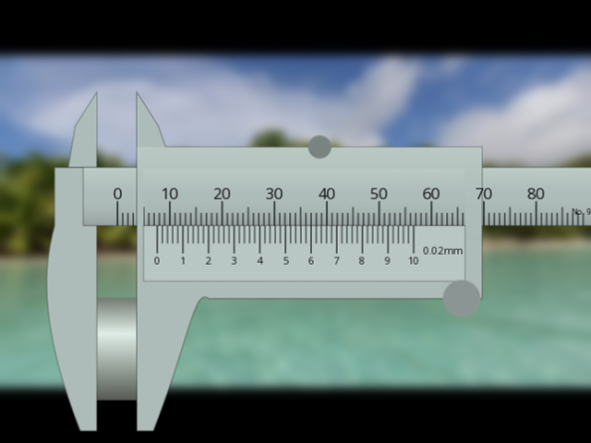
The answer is 7.6 mm
